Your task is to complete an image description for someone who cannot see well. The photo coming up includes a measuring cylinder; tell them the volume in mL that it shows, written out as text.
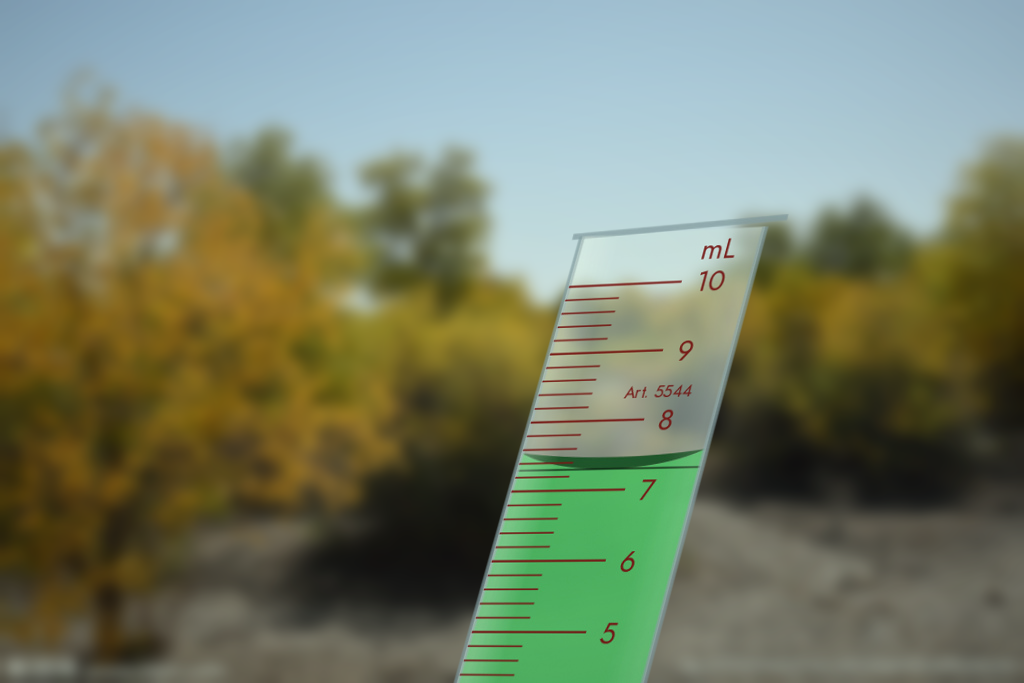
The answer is 7.3 mL
